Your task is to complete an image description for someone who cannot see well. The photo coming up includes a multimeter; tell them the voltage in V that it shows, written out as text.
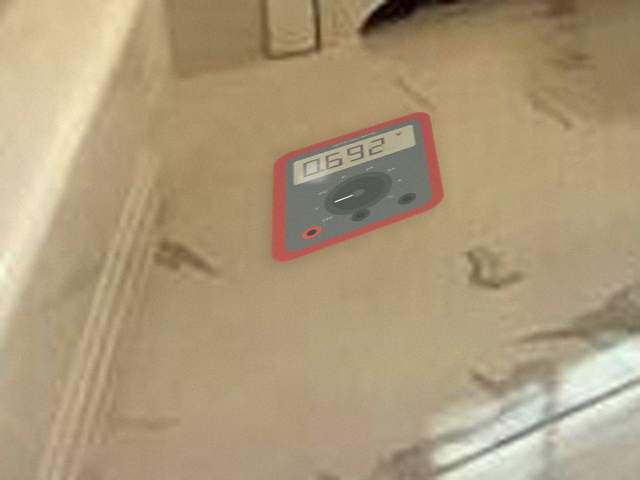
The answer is 0.692 V
